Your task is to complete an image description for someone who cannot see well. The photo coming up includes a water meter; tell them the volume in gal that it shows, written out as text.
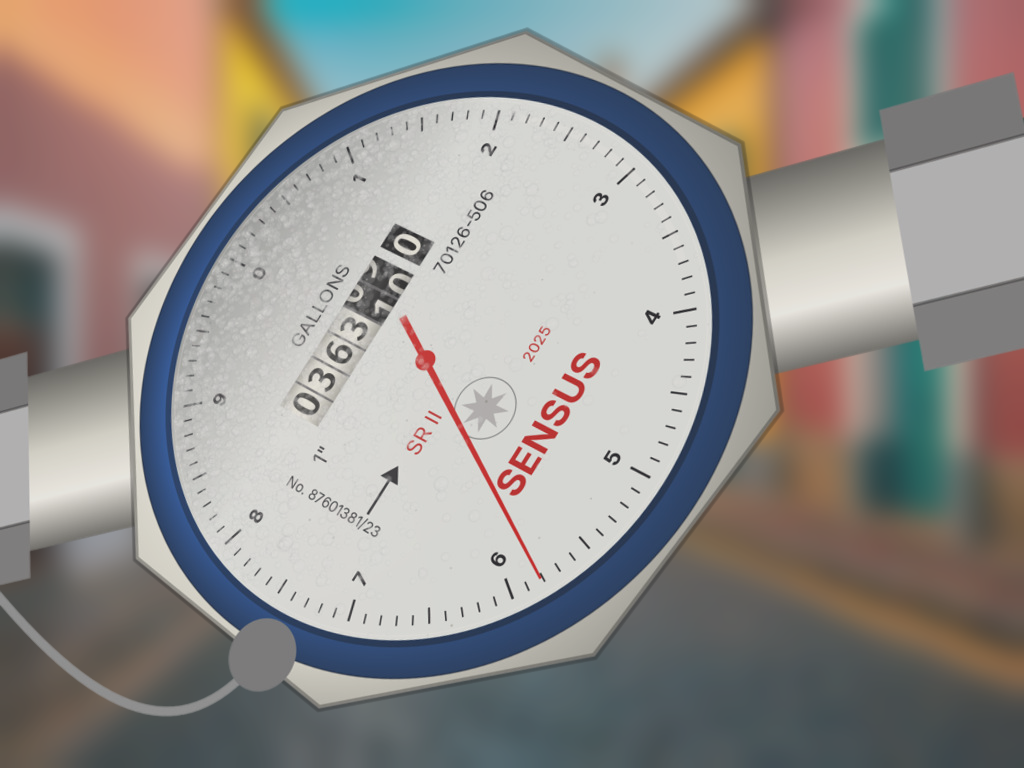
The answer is 363095.8 gal
